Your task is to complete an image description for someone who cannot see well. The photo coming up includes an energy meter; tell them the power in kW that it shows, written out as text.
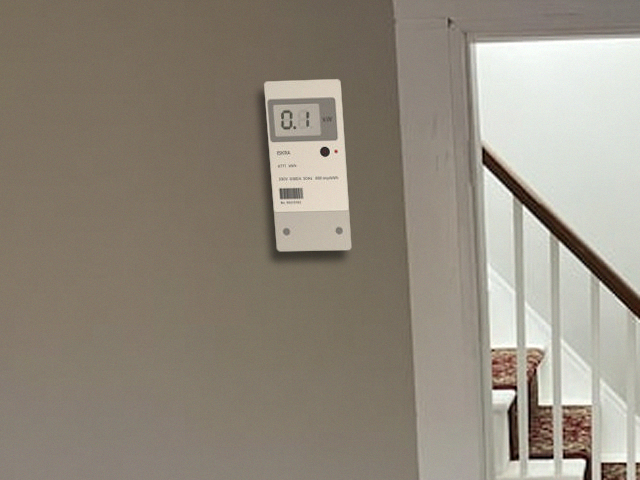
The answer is 0.1 kW
